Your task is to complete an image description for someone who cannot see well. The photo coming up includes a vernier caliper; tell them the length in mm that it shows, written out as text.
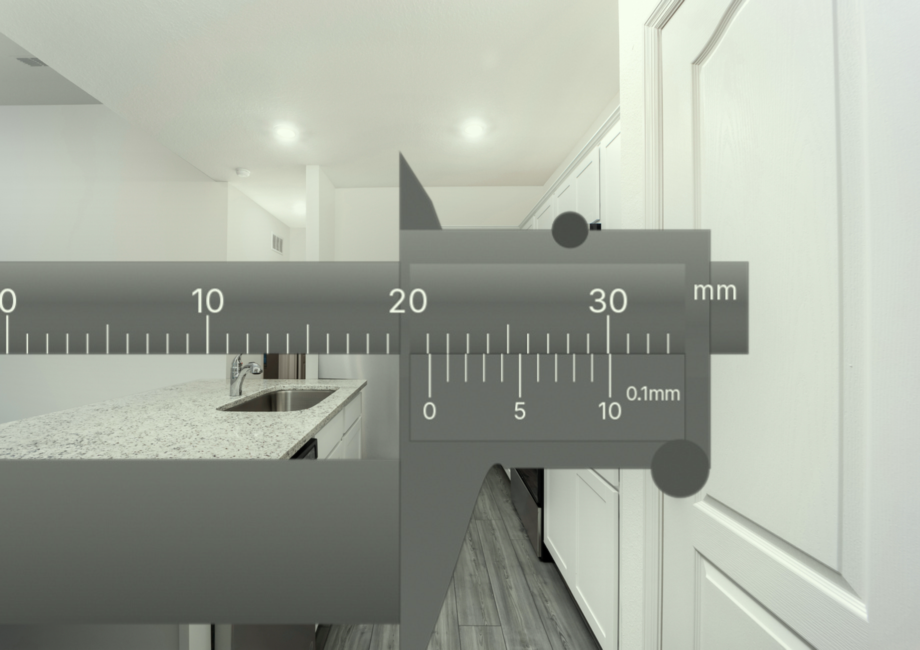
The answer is 21.1 mm
